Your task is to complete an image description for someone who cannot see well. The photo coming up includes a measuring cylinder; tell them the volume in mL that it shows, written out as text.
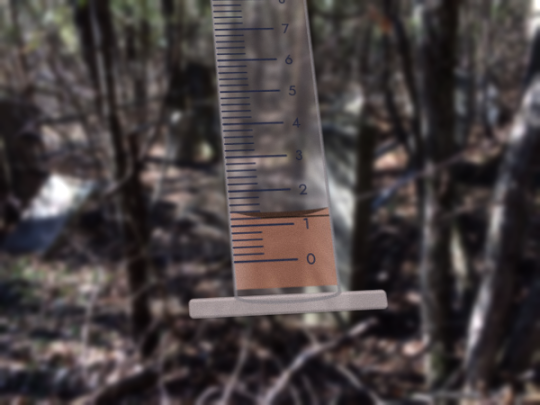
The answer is 1.2 mL
